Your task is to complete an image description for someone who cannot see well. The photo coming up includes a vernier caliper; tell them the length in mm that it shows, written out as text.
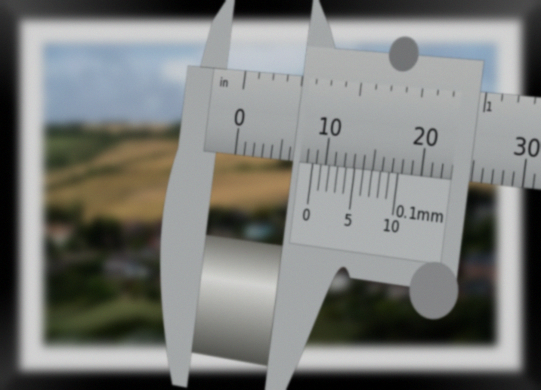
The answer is 8.6 mm
